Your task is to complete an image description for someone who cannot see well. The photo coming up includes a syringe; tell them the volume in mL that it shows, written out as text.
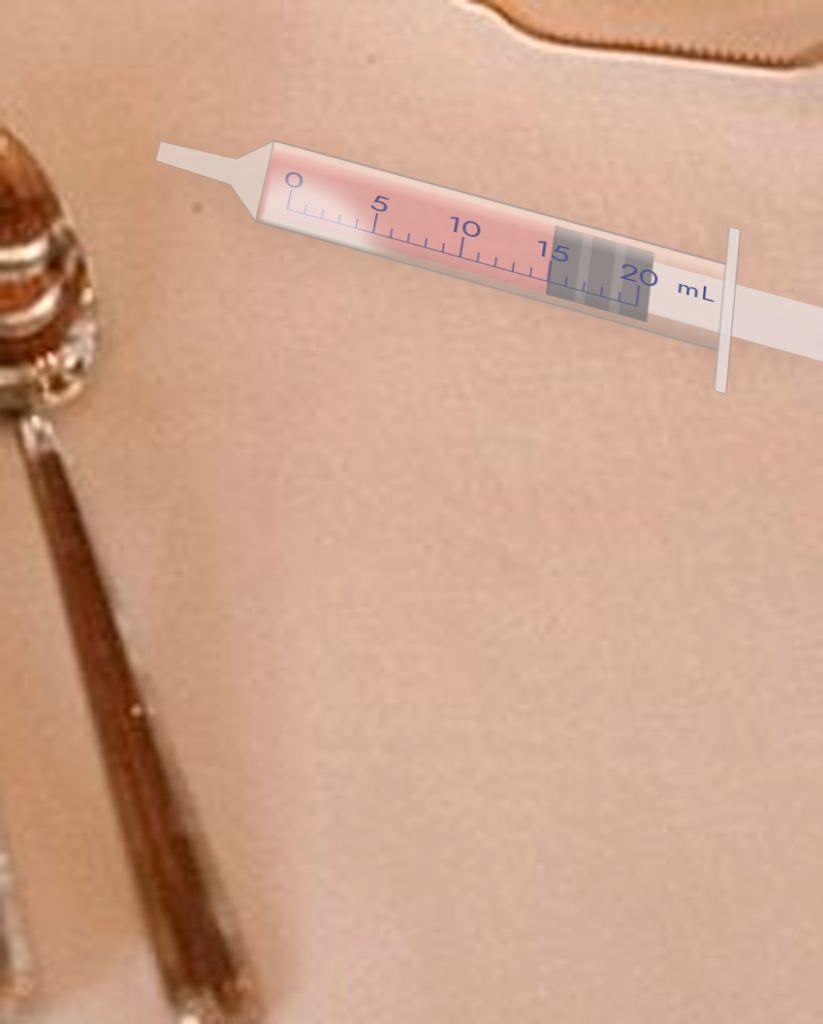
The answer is 15 mL
